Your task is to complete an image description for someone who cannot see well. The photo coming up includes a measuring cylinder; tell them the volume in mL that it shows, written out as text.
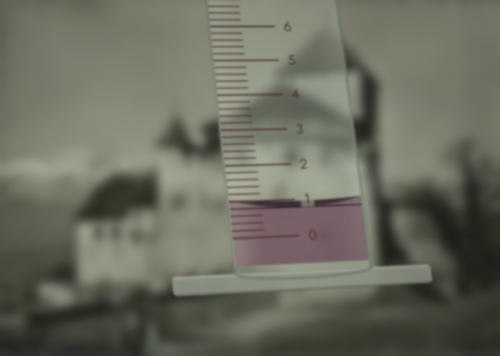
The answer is 0.8 mL
